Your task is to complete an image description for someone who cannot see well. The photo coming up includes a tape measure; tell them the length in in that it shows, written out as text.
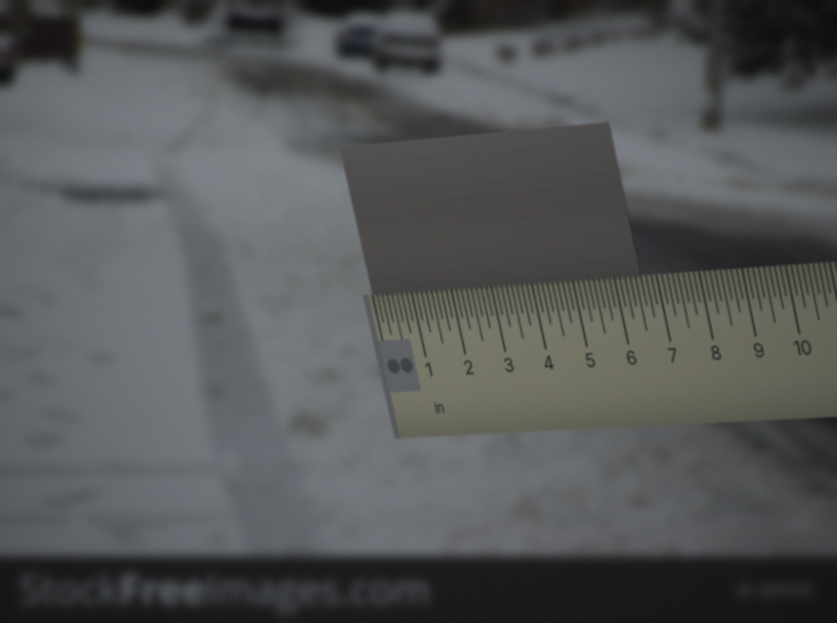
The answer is 6.625 in
